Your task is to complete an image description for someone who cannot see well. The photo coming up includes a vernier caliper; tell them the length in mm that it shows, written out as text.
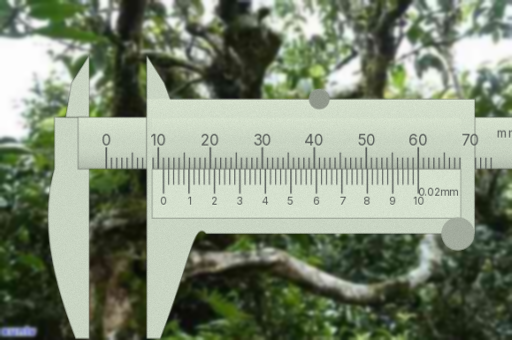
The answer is 11.0 mm
